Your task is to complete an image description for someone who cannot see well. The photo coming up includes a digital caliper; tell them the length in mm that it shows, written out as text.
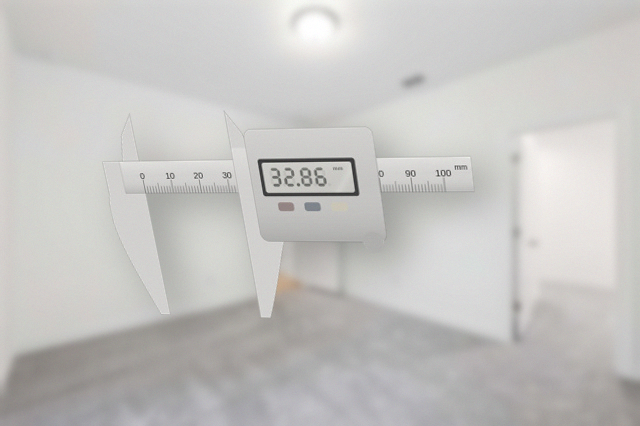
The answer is 32.86 mm
